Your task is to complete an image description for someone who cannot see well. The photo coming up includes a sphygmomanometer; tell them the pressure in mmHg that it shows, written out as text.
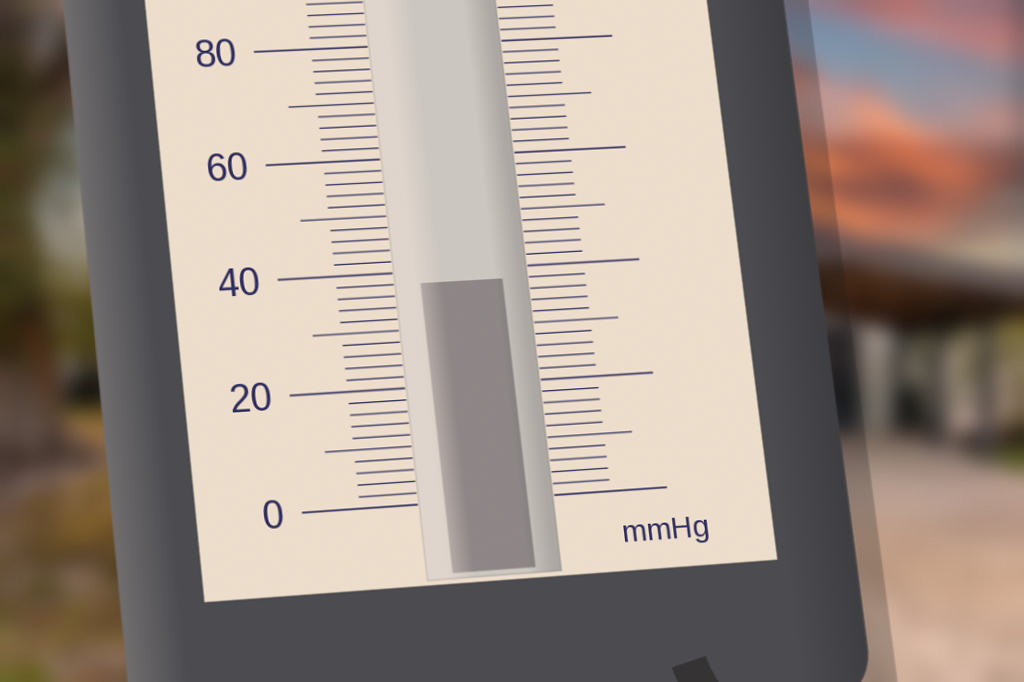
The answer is 38 mmHg
